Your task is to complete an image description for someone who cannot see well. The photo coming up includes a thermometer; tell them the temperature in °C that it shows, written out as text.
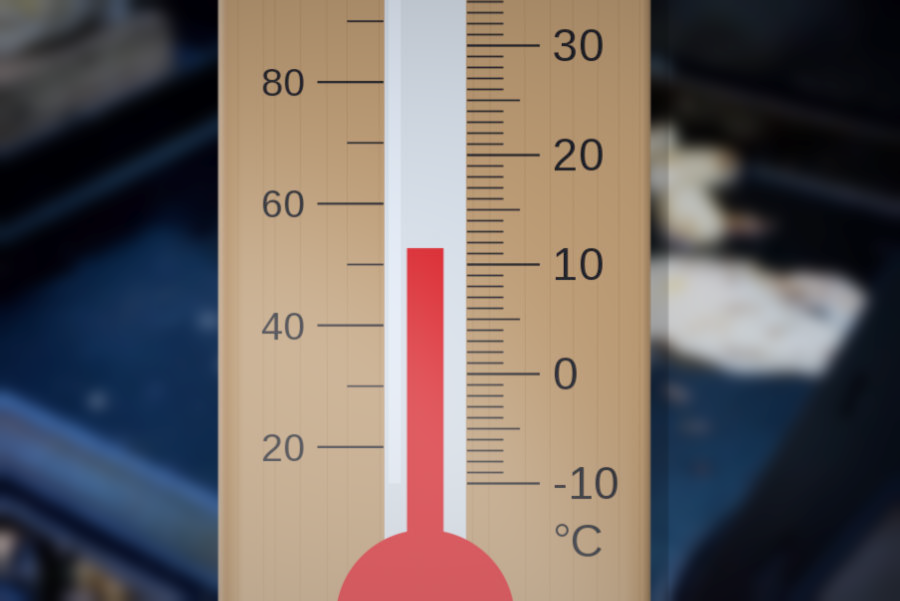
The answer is 11.5 °C
